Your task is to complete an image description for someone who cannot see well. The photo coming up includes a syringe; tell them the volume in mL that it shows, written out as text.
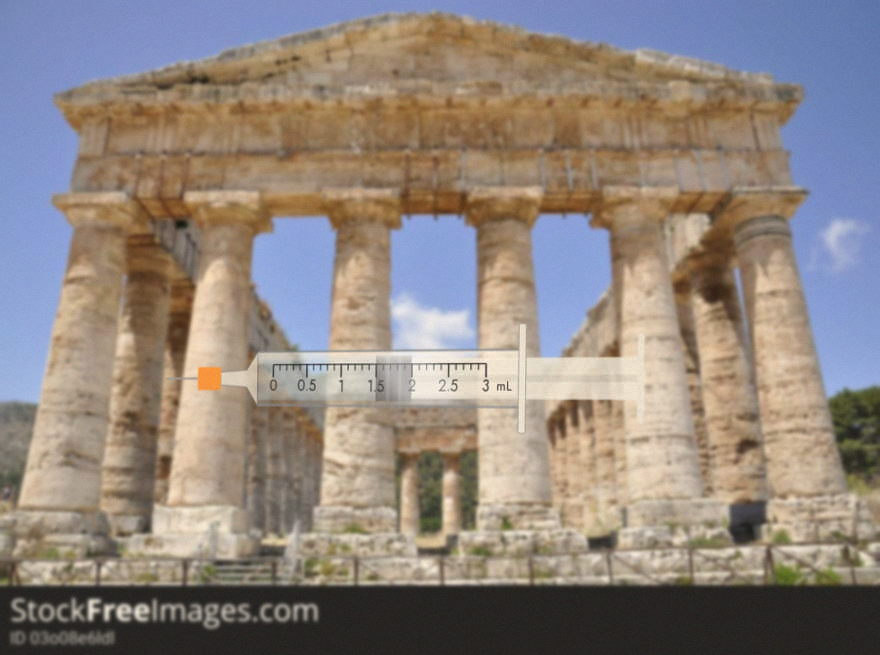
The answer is 1.5 mL
